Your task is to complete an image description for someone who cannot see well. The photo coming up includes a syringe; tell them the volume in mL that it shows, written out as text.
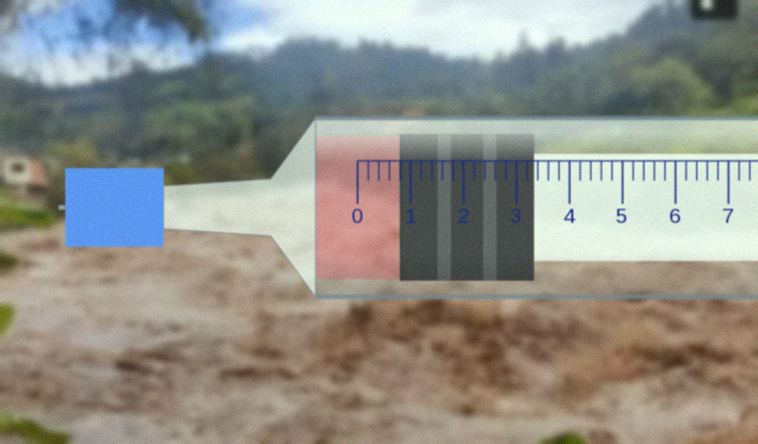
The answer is 0.8 mL
